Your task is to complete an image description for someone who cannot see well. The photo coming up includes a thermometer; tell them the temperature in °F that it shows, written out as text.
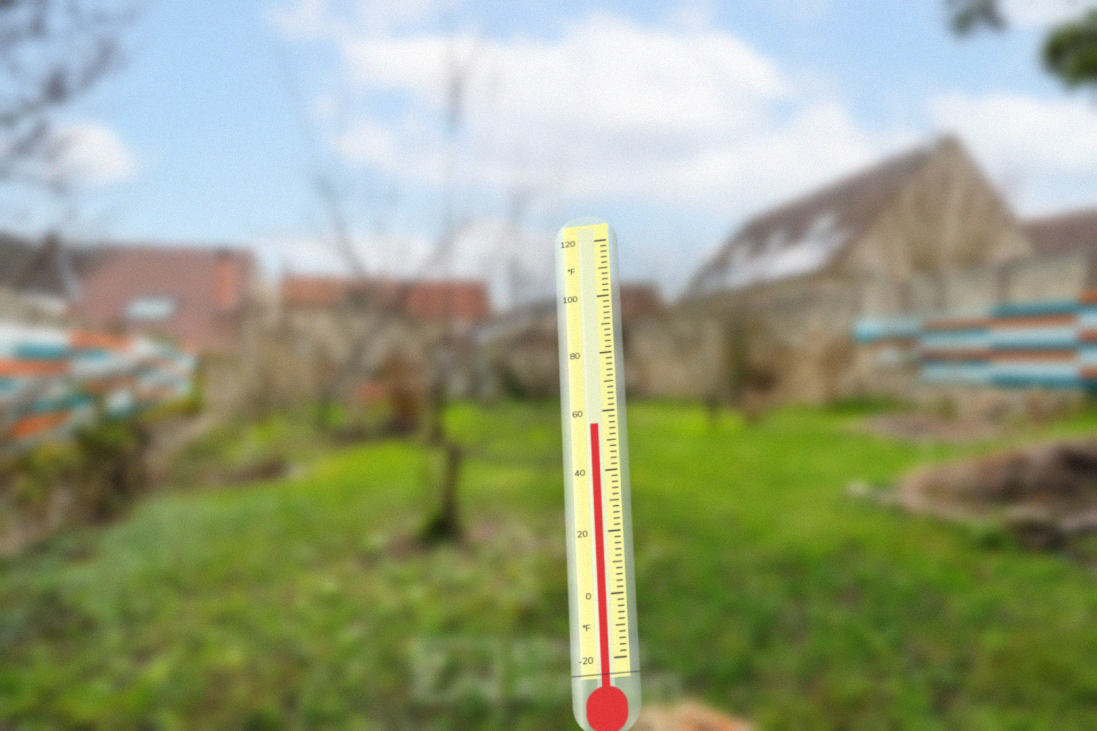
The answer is 56 °F
